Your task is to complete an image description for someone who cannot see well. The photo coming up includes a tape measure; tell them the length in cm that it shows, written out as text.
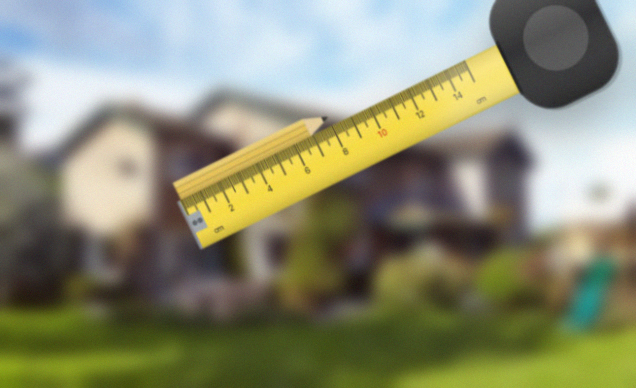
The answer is 8 cm
